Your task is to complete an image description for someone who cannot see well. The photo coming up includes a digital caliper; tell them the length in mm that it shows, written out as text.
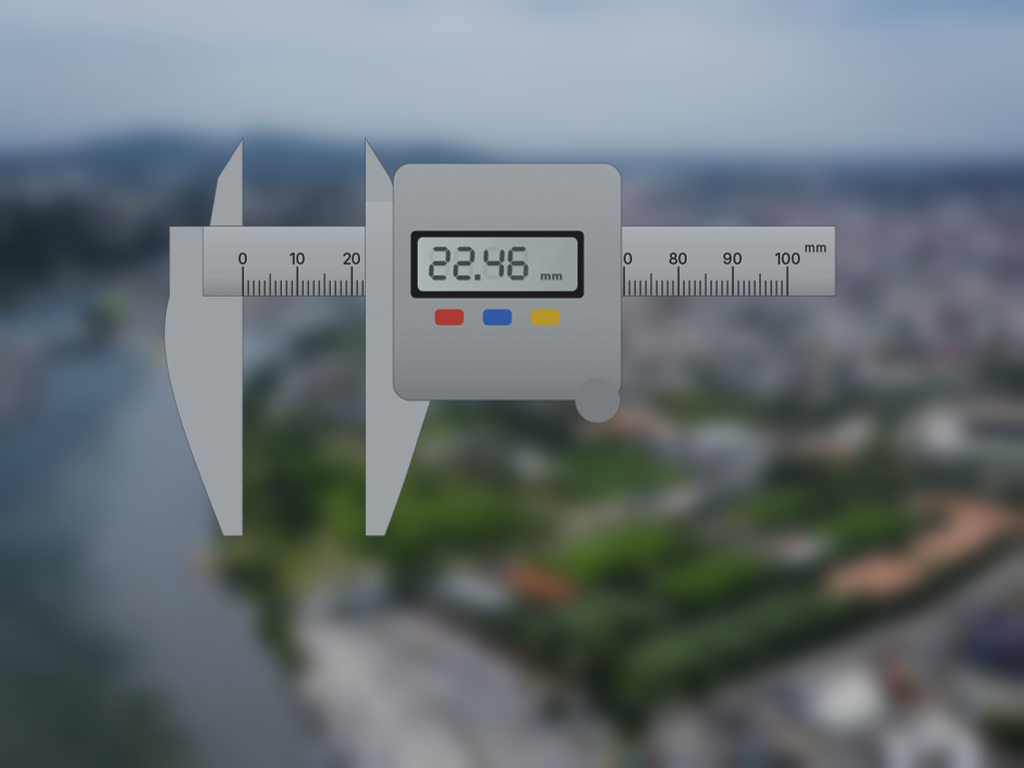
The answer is 22.46 mm
